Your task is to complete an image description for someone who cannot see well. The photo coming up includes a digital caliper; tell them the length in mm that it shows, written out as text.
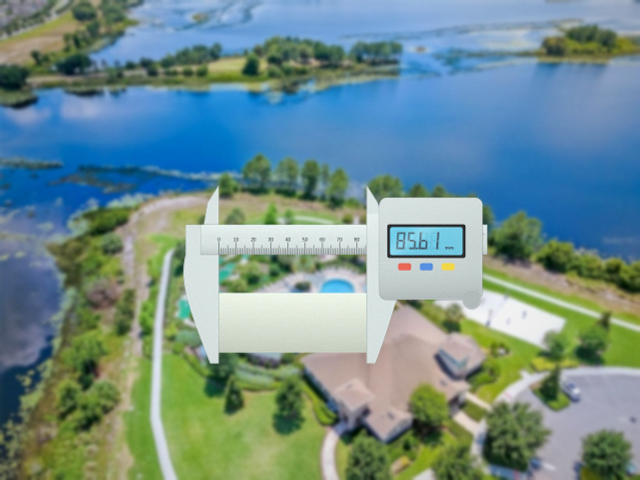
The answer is 85.61 mm
